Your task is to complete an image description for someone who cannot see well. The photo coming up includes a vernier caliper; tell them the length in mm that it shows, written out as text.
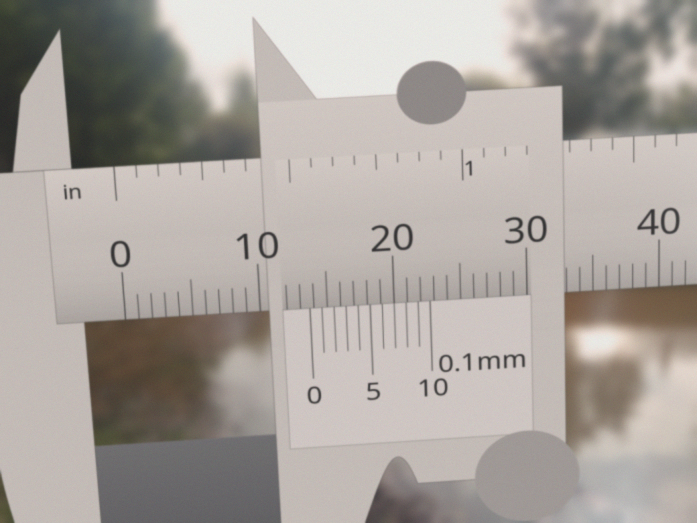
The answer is 13.7 mm
